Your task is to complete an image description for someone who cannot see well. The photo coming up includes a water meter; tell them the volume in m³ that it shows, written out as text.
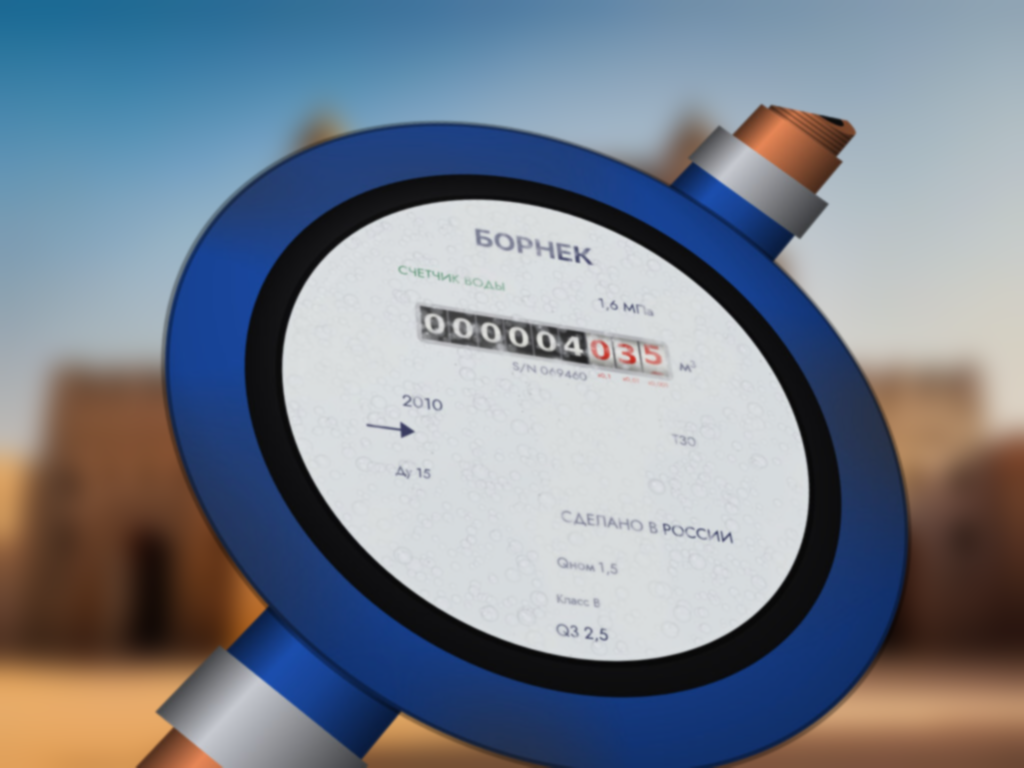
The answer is 4.035 m³
